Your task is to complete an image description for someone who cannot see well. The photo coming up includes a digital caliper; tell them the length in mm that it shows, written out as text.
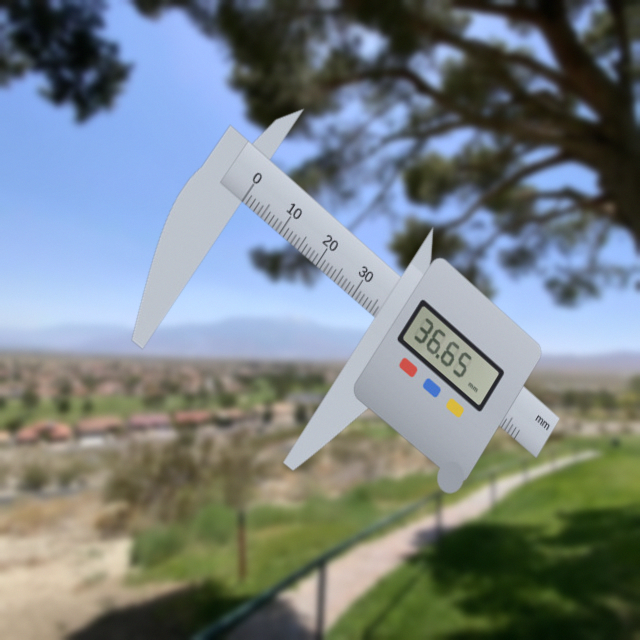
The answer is 36.65 mm
